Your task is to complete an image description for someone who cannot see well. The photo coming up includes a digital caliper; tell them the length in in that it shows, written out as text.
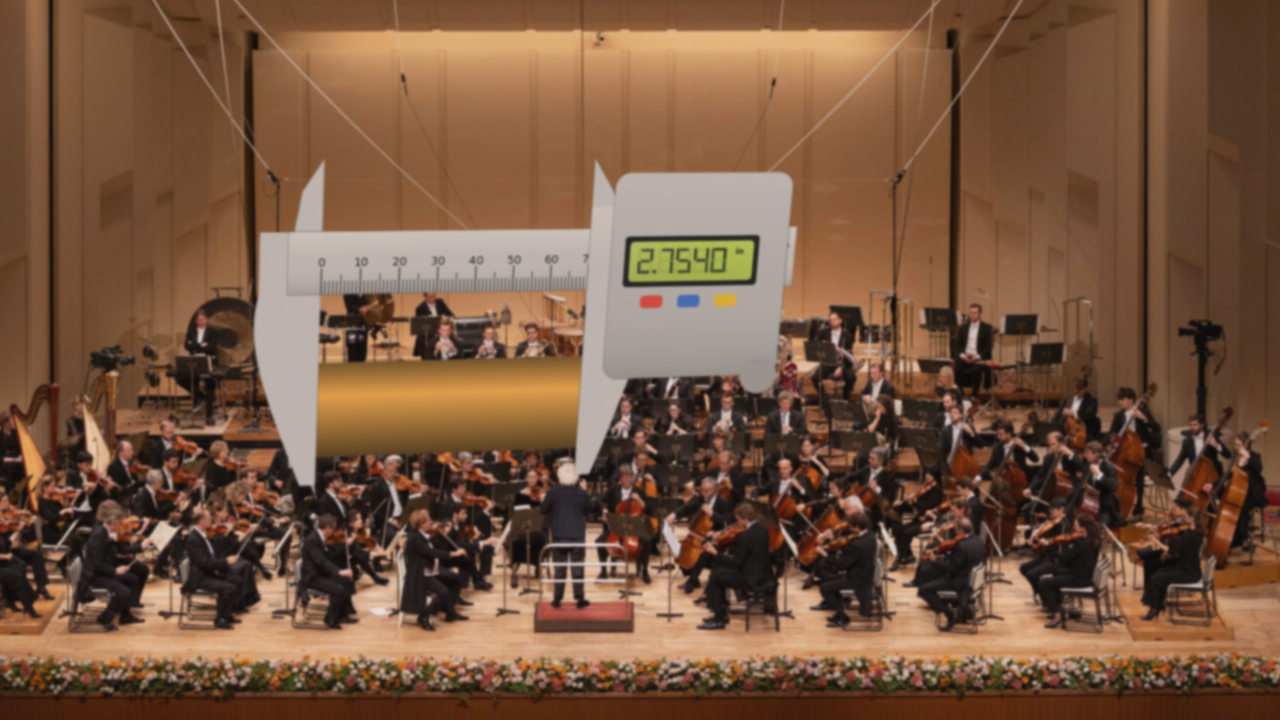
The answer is 2.7540 in
